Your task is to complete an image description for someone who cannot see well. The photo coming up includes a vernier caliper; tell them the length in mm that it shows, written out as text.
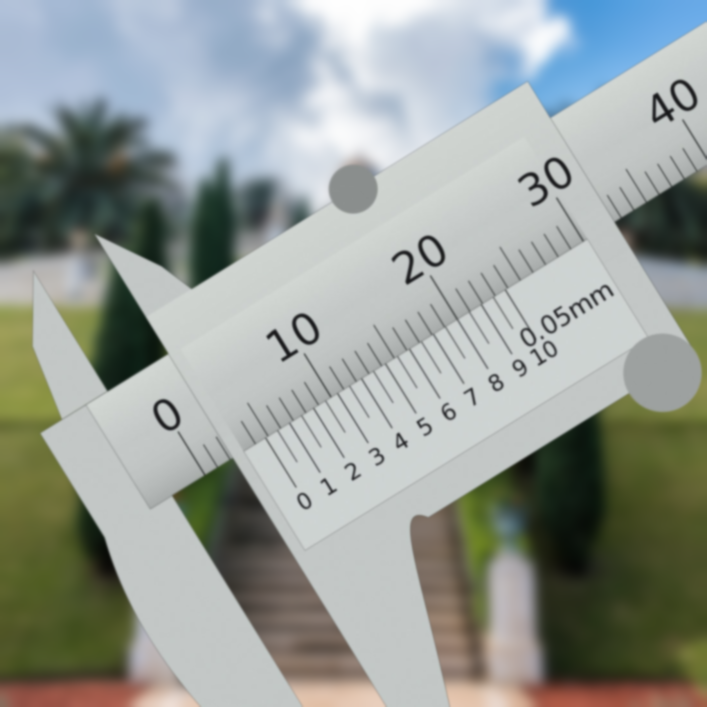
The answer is 4.8 mm
